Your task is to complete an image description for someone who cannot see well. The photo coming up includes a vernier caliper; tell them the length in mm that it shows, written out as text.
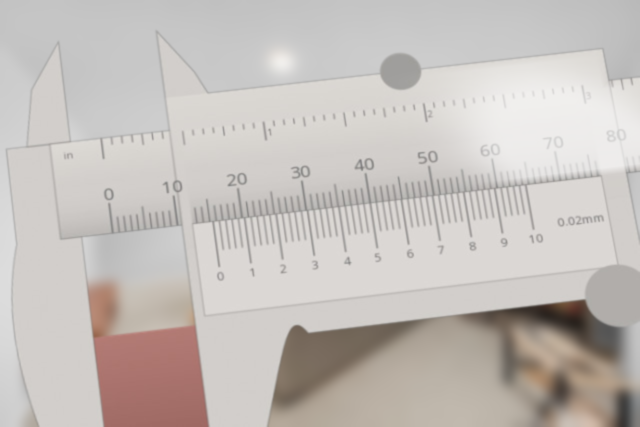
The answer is 15.5 mm
